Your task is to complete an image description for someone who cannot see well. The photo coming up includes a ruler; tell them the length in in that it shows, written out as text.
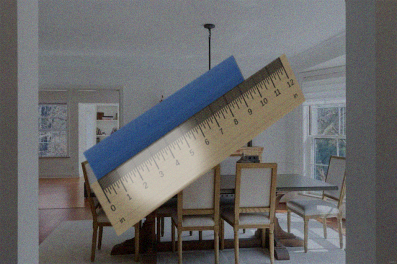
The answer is 9.5 in
